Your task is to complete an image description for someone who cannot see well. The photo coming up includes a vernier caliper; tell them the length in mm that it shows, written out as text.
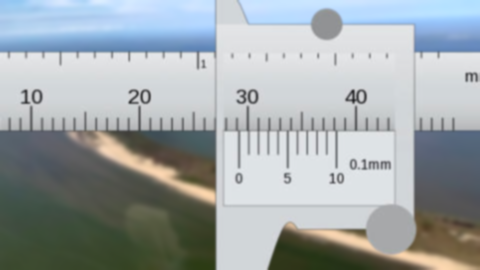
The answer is 29.2 mm
